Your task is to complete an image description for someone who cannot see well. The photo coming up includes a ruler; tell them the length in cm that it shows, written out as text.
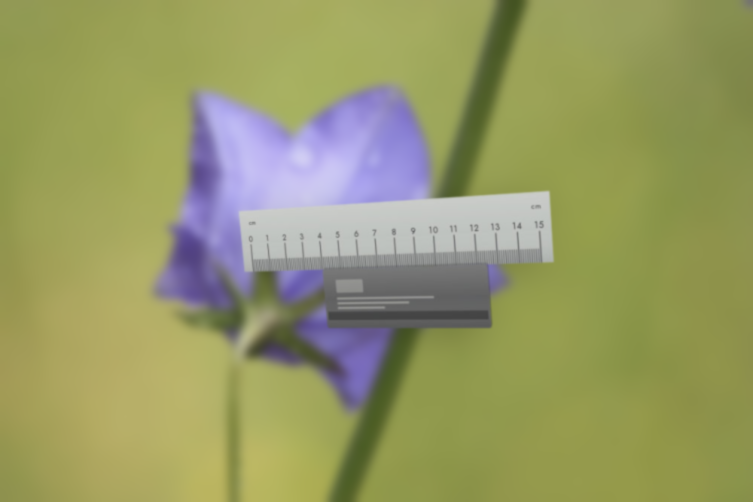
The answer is 8.5 cm
